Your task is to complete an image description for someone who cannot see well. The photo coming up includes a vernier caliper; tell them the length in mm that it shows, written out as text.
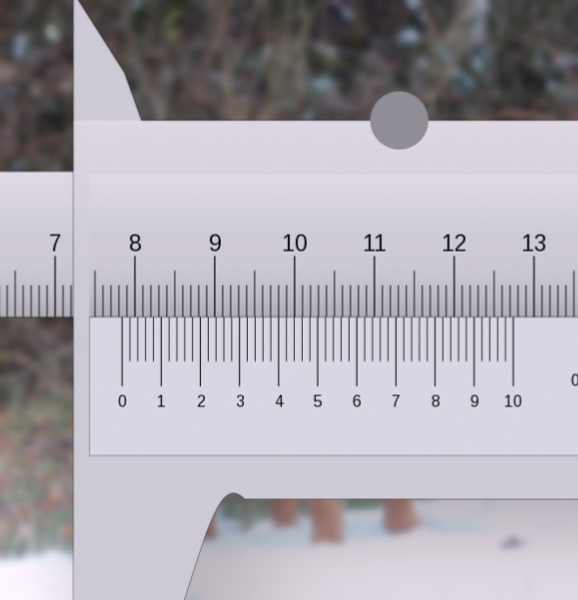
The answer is 78.4 mm
